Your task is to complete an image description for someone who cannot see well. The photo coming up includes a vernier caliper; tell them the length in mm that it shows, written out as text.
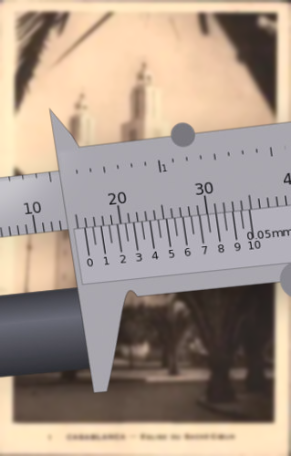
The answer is 15.8 mm
